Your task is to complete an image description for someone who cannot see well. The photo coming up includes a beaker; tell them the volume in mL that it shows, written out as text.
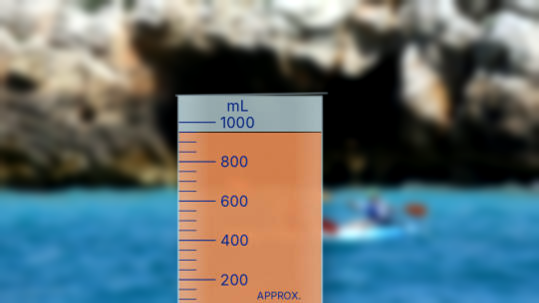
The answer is 950 mL
